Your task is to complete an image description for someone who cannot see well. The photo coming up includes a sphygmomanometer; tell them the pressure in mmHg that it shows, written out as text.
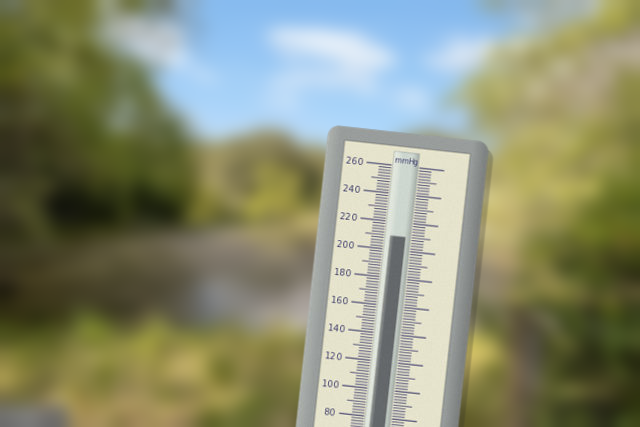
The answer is 210 mmHg
